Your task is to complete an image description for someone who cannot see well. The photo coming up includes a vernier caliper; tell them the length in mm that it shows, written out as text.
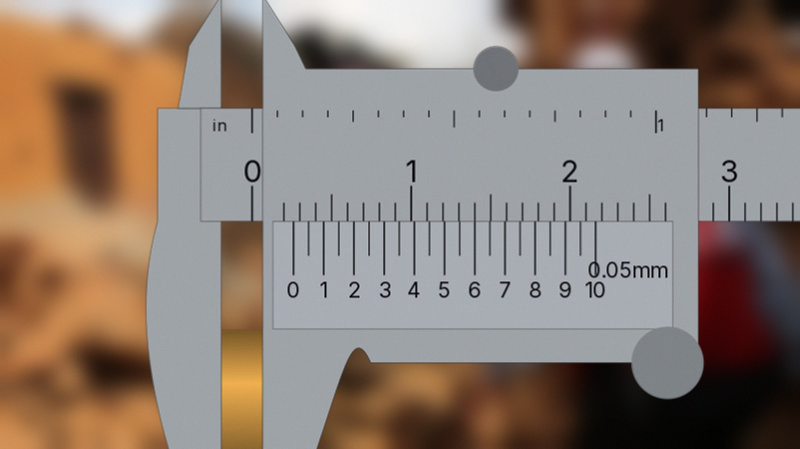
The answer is 2.6 mm
